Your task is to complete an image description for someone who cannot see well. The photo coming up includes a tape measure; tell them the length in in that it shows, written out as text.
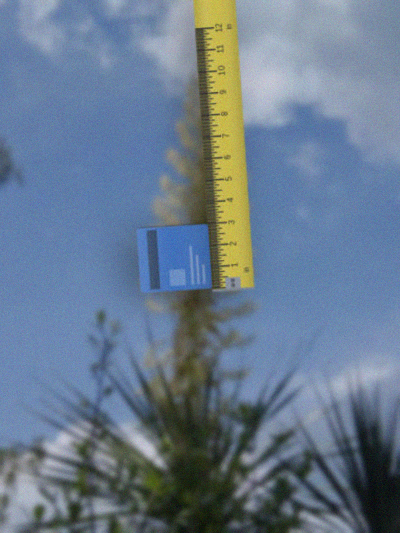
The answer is 3 in
